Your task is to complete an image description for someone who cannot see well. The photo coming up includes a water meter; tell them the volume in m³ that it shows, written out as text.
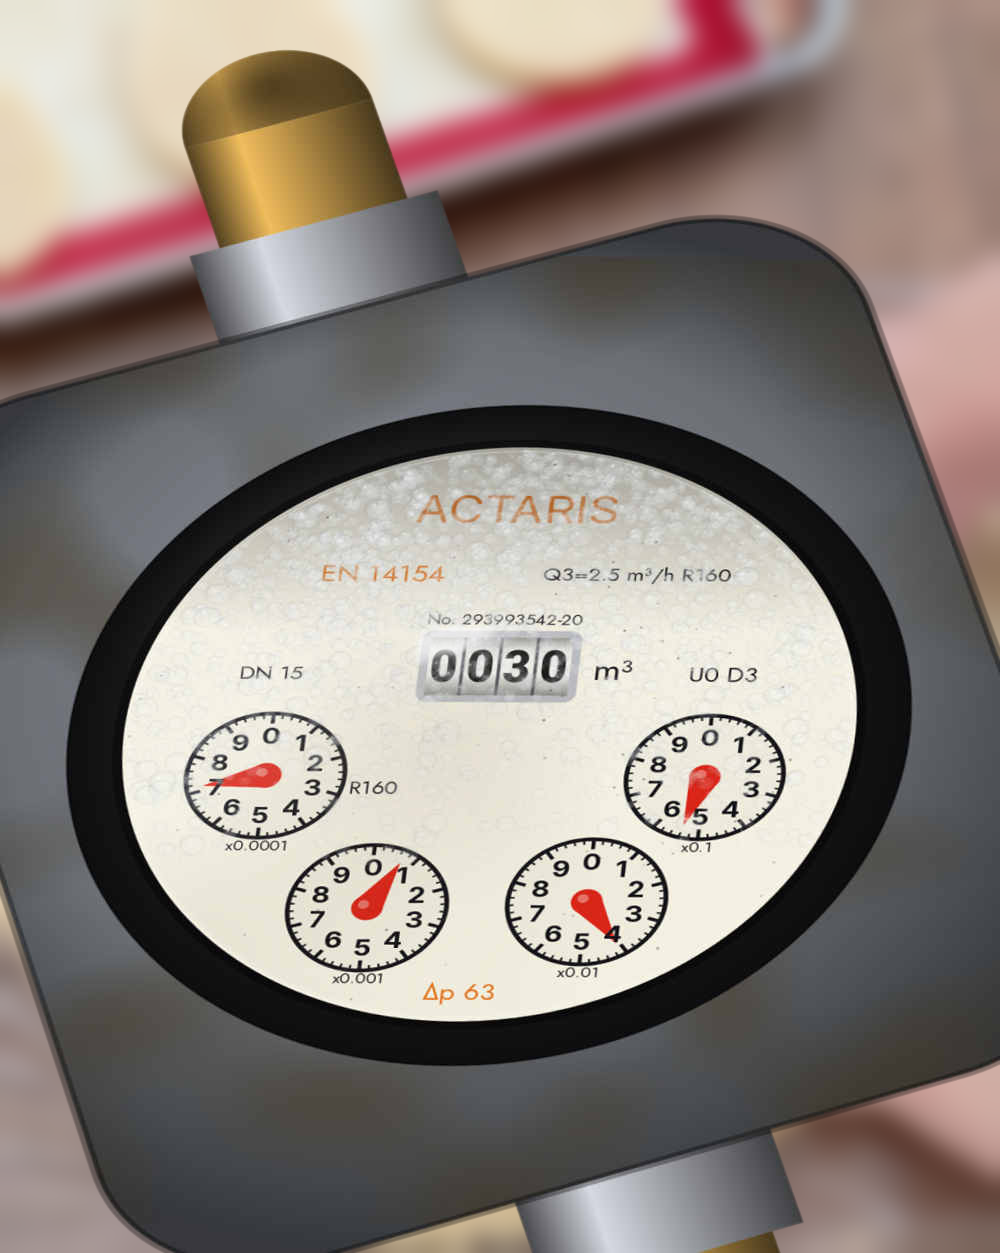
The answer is 30.5407 m³
